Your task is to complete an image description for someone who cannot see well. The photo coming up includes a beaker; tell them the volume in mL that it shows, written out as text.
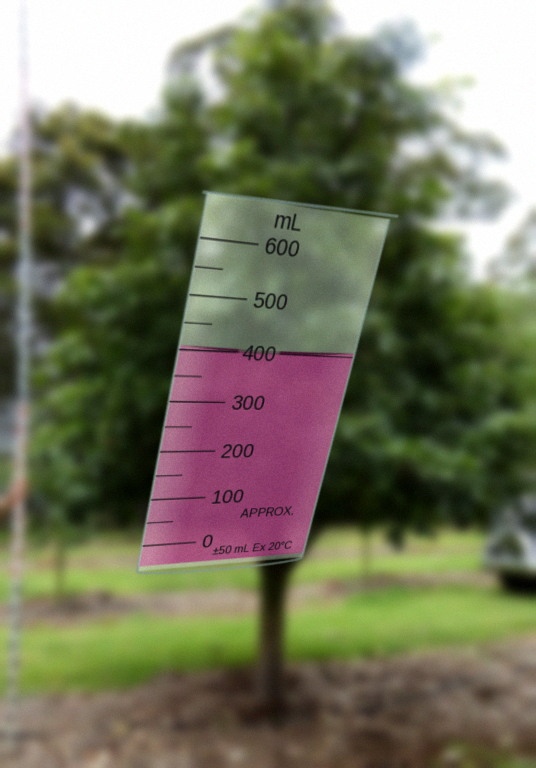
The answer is 400 mL
